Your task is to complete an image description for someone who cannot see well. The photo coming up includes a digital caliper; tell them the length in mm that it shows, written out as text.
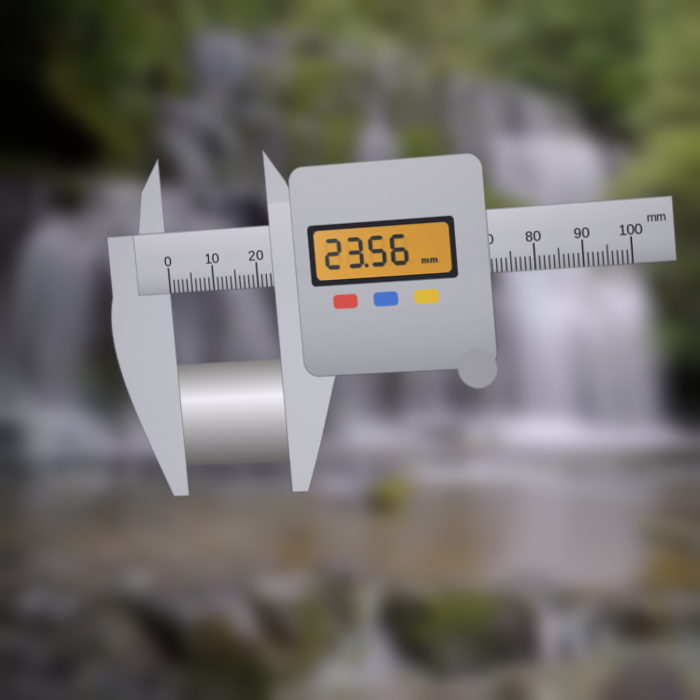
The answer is 23.56 mm
